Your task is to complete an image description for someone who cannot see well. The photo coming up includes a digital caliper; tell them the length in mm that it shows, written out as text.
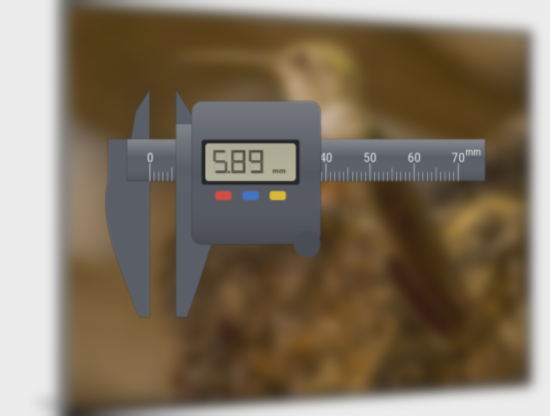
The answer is 5.89 mm
